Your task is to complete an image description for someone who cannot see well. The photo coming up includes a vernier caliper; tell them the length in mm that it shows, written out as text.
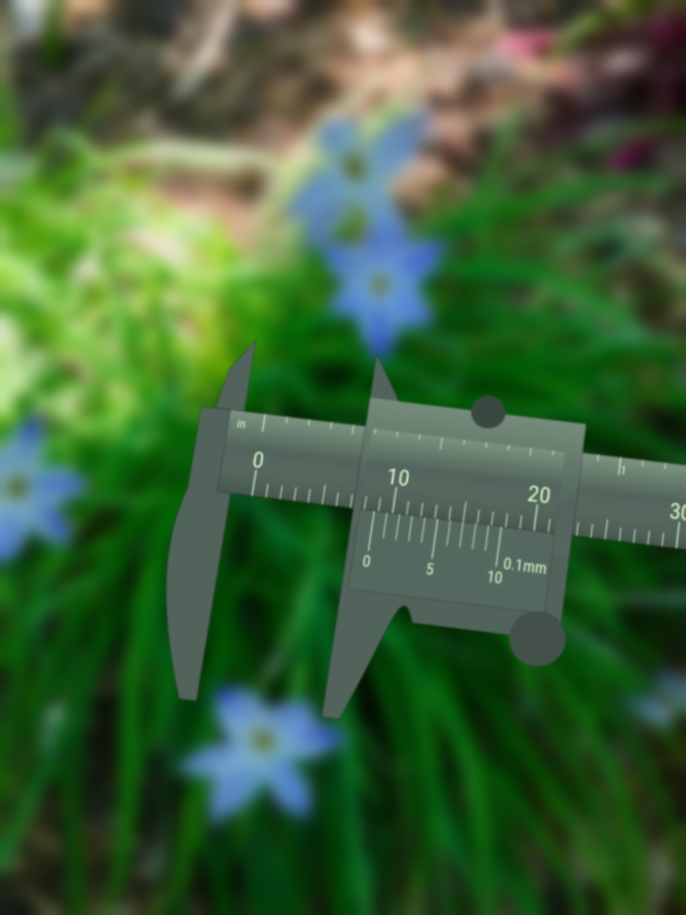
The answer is 8.7 mm
